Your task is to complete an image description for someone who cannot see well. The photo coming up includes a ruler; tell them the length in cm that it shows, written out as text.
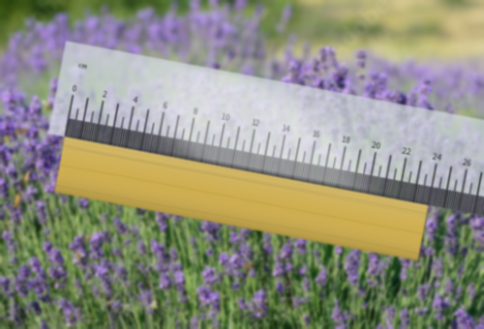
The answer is 24 cm
